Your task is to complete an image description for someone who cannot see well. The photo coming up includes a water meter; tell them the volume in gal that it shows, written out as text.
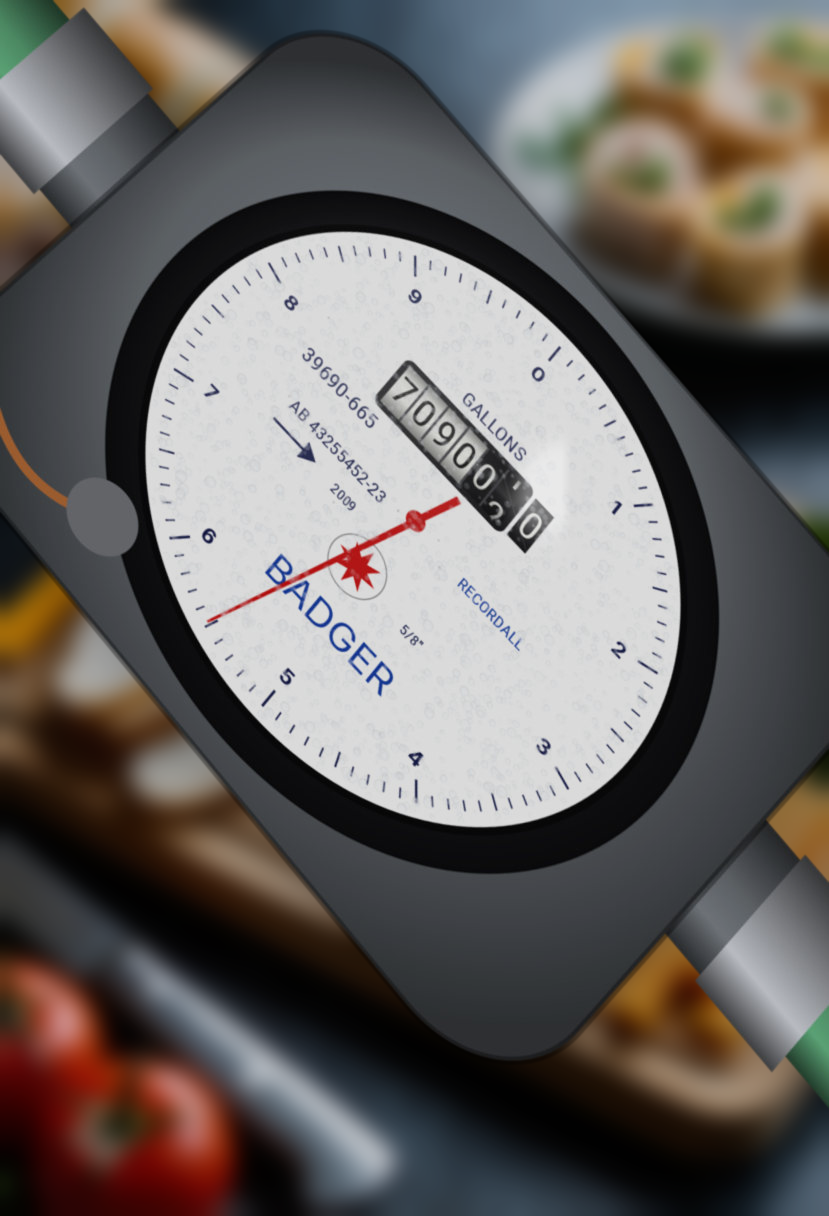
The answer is 7090015.5 gal
